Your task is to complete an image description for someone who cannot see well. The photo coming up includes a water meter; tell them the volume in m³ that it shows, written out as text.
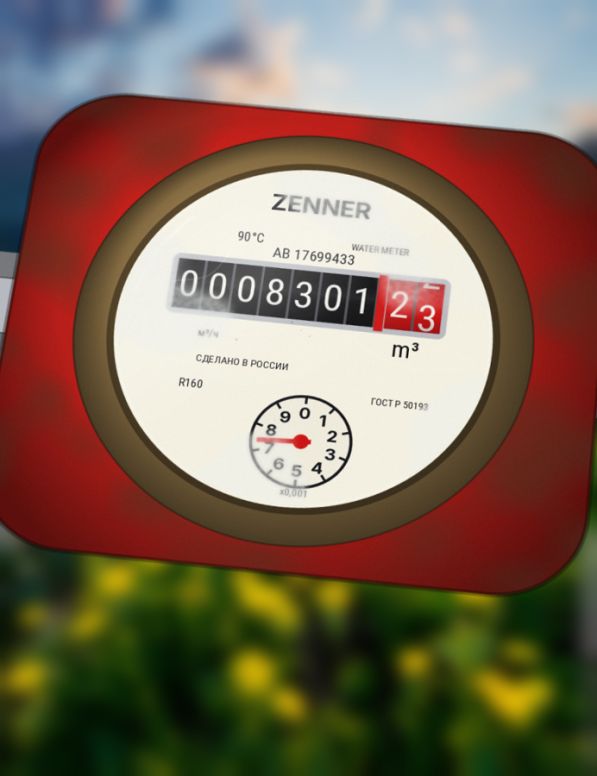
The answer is 8301.227 m³
